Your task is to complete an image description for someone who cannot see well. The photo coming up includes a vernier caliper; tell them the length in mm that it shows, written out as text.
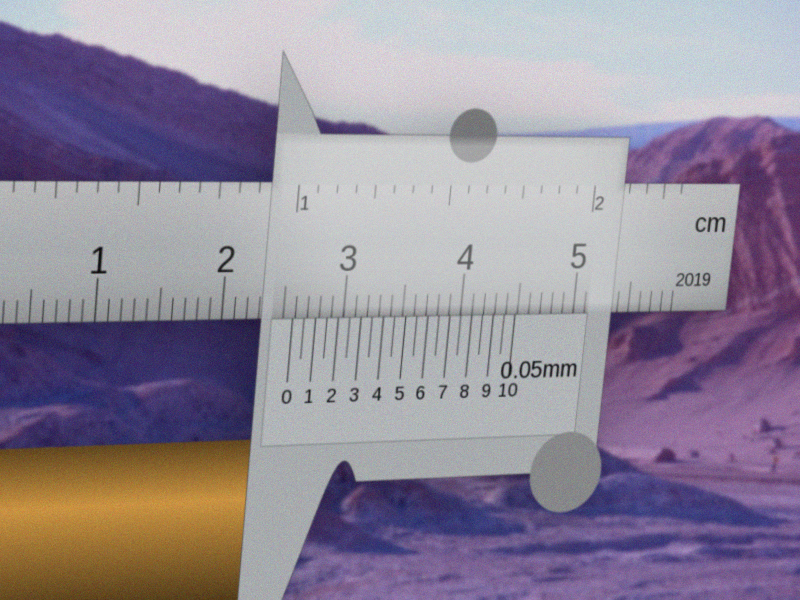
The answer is 25.8 mm
